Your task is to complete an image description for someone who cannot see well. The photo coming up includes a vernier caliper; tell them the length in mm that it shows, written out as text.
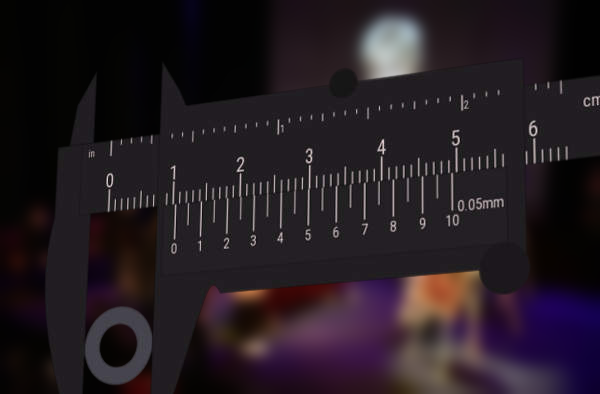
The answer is 10.4 mm
